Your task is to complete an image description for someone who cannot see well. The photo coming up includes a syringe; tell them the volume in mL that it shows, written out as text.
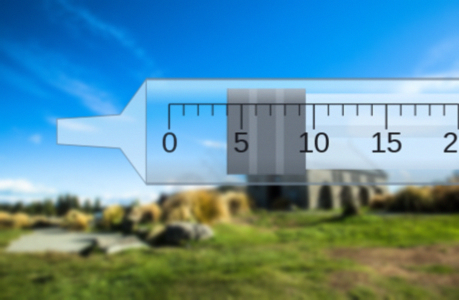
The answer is 4 mL
